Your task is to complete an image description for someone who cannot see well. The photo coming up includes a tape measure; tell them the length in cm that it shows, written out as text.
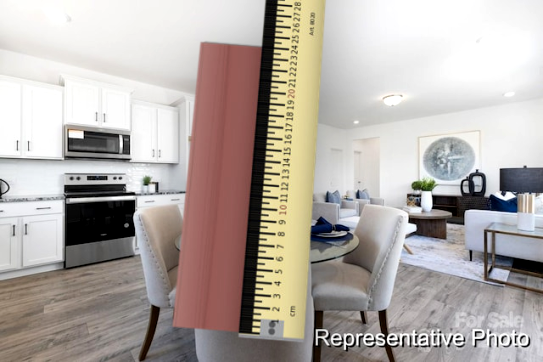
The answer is 24 cm
